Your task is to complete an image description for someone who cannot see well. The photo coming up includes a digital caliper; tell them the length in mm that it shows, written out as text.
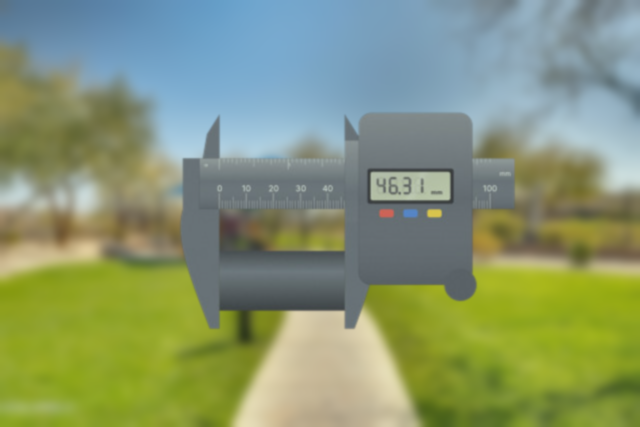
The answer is 46.31 mm
